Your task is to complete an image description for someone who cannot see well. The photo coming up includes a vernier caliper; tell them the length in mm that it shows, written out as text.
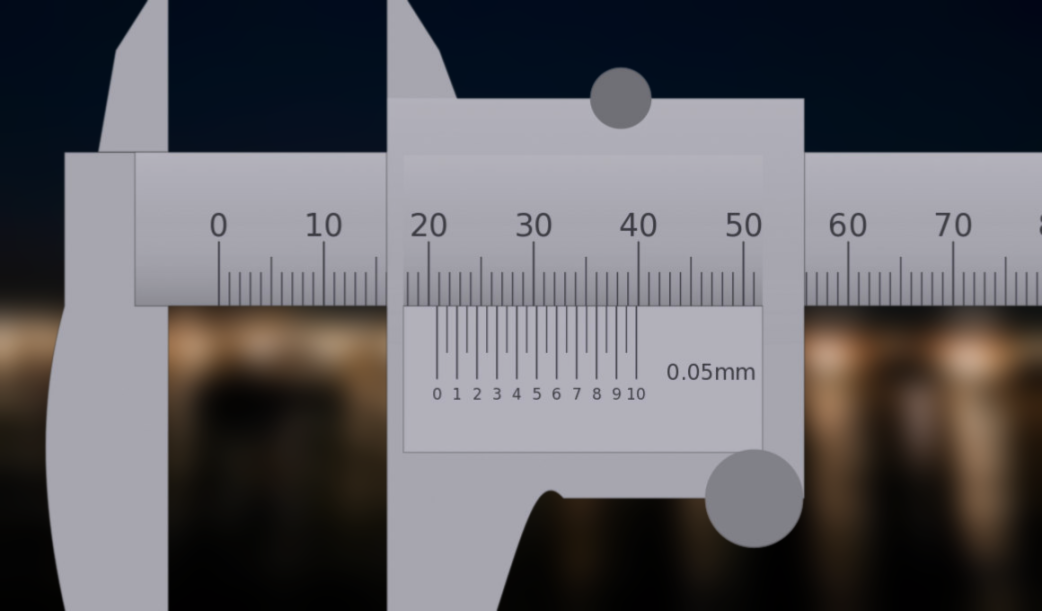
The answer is 20.8 mm
